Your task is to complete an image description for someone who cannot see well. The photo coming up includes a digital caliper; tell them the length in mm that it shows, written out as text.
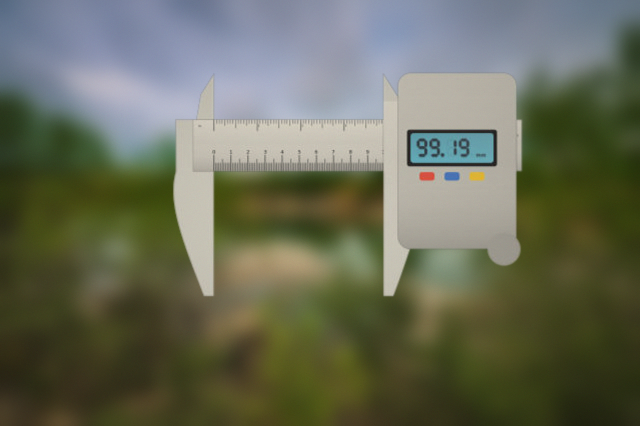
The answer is 99.19 mm
